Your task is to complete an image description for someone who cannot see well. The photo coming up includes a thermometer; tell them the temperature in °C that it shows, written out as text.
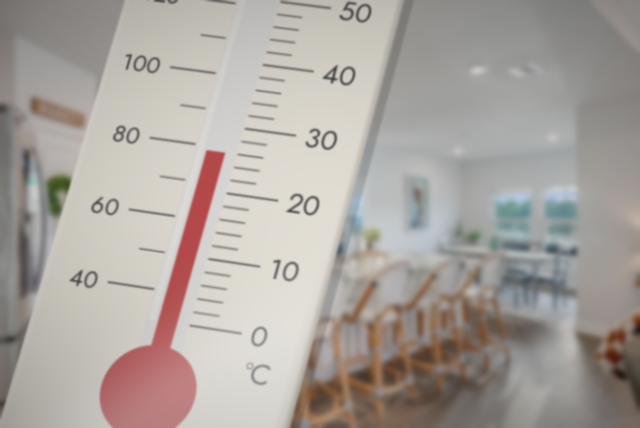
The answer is 26 °C
